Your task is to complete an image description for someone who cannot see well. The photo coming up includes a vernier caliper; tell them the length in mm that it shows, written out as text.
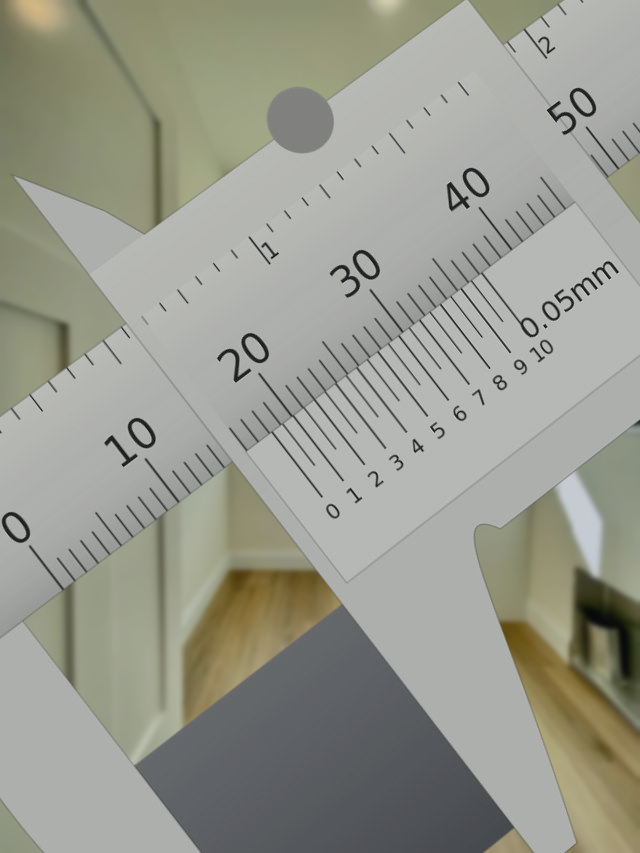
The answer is 18.2 mm
